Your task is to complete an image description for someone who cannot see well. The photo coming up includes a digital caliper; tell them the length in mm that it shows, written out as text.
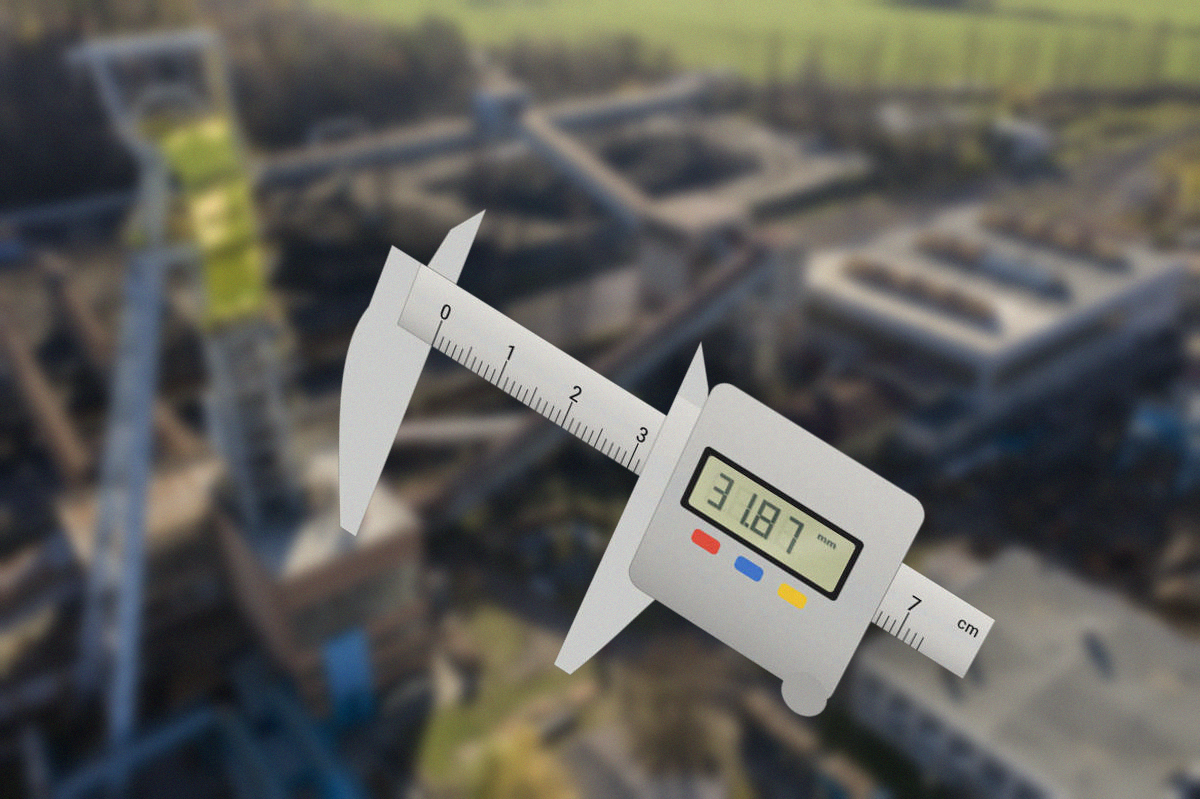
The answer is 31.87 mm
